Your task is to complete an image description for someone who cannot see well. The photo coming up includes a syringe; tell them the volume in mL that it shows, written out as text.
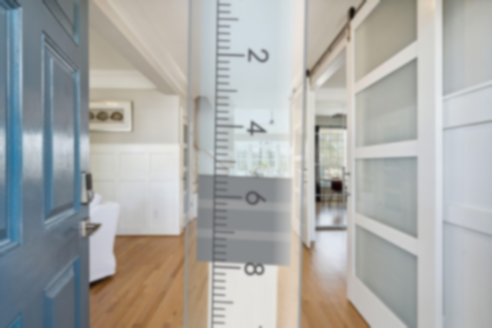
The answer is 5.4 mL
